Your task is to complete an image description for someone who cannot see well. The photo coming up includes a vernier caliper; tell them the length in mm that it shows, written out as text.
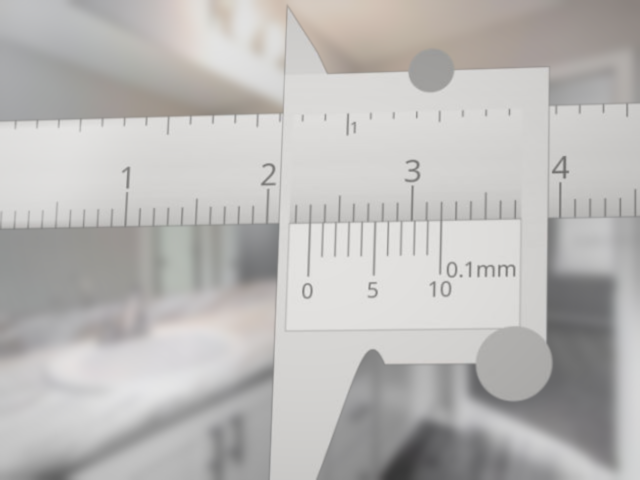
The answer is 23.0 mm
